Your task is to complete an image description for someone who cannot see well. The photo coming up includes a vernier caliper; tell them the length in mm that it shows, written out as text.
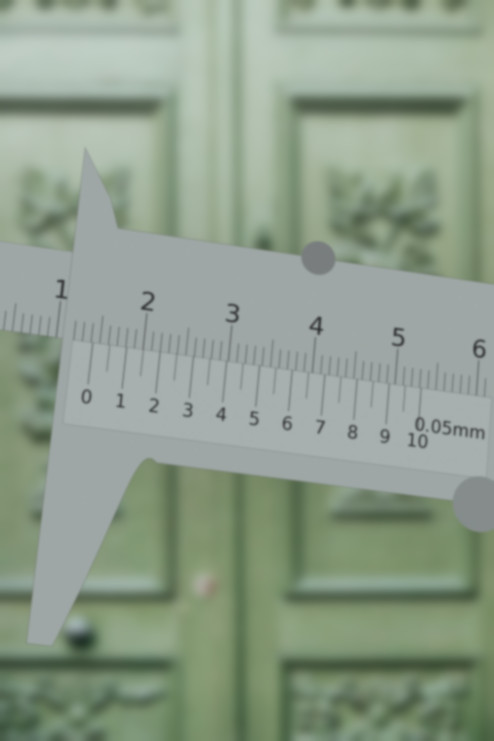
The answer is 14.2 mm
